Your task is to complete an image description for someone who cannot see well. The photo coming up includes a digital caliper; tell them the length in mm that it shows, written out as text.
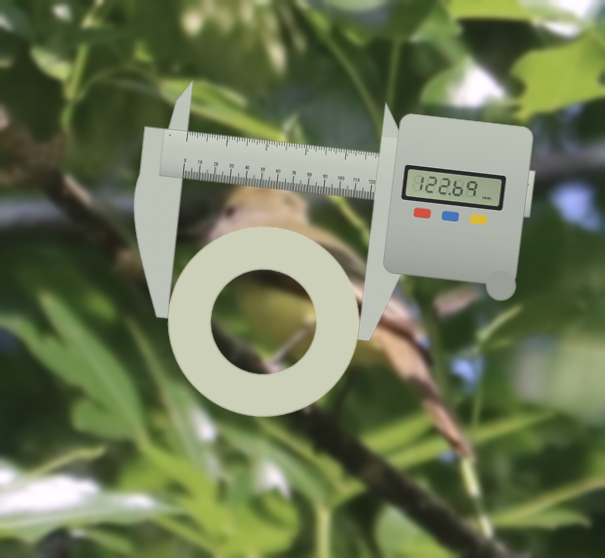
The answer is 122.69 mm
